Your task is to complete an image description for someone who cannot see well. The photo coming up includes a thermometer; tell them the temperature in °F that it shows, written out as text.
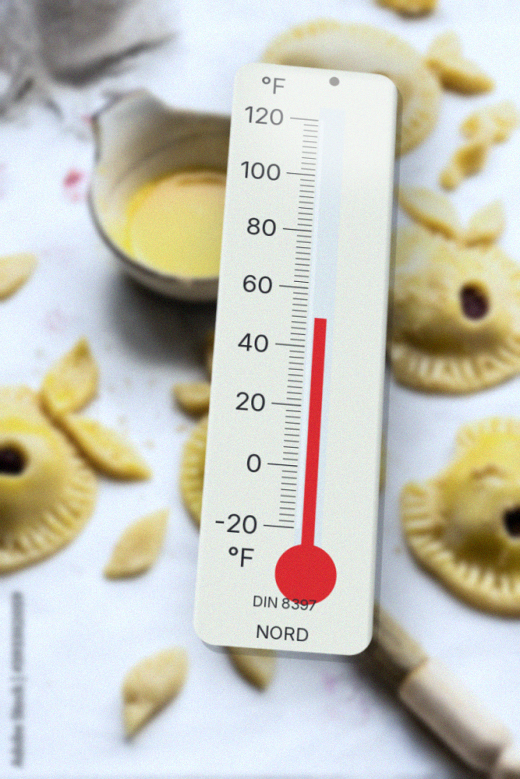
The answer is 50 °F
